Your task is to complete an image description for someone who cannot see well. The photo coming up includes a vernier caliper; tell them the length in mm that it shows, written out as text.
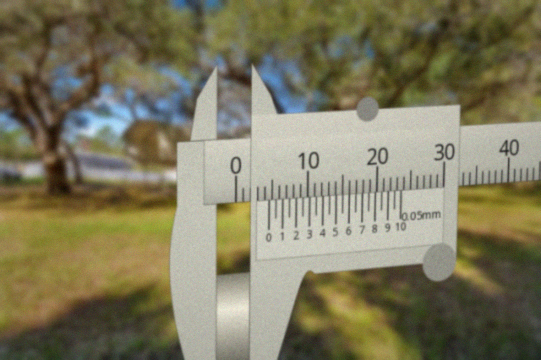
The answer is 4.6 mm
